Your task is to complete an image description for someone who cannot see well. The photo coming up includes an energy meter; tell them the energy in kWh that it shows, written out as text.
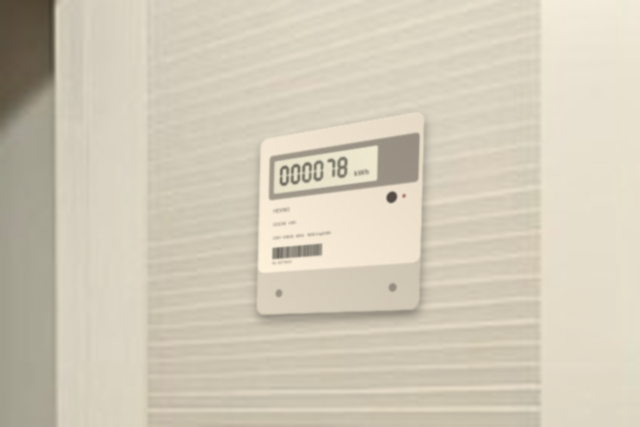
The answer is 78 kWh
